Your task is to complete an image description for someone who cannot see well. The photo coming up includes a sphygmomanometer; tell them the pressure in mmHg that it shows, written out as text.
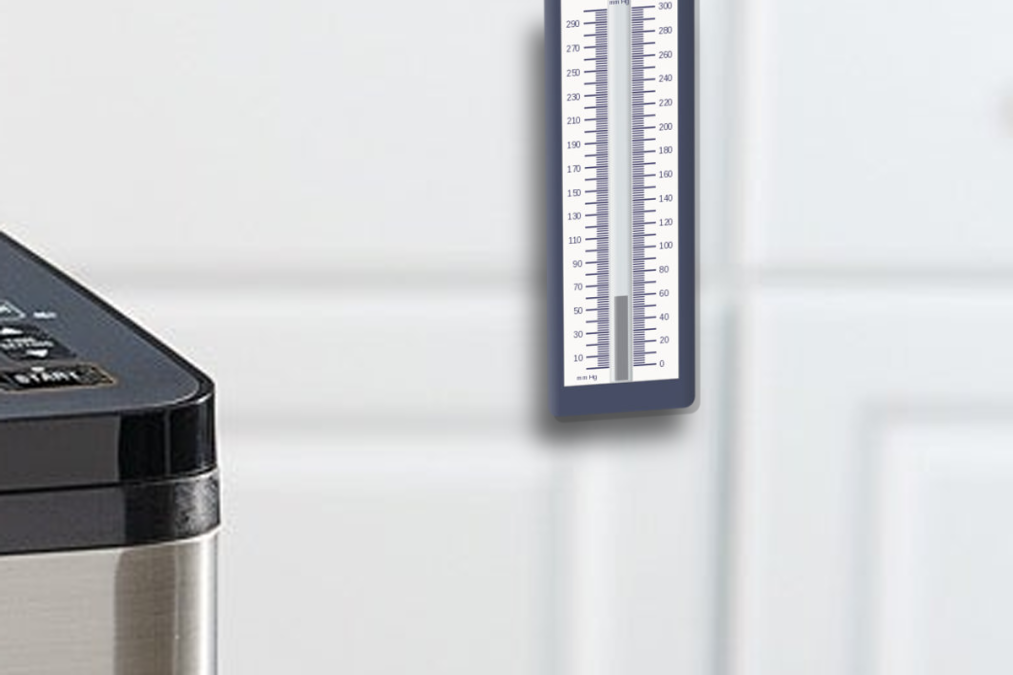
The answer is 60 mmHg
